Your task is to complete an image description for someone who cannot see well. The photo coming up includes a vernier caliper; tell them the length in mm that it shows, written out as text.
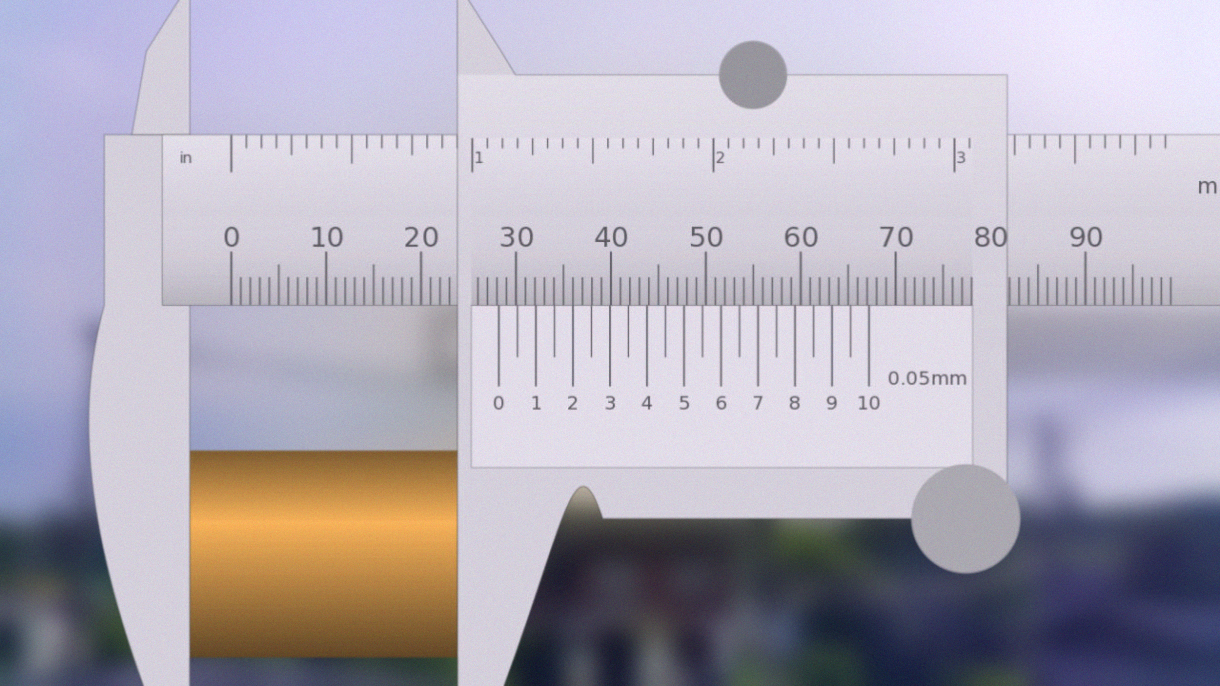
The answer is 28.2 mm
